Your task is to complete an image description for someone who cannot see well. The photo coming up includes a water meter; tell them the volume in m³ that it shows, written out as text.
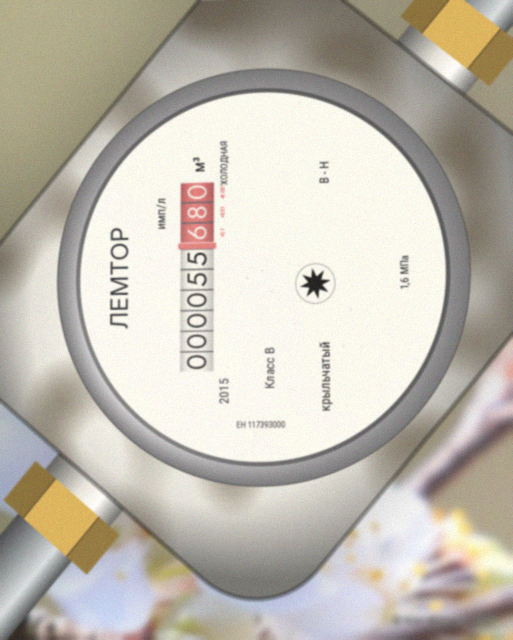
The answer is 55.680 m³
